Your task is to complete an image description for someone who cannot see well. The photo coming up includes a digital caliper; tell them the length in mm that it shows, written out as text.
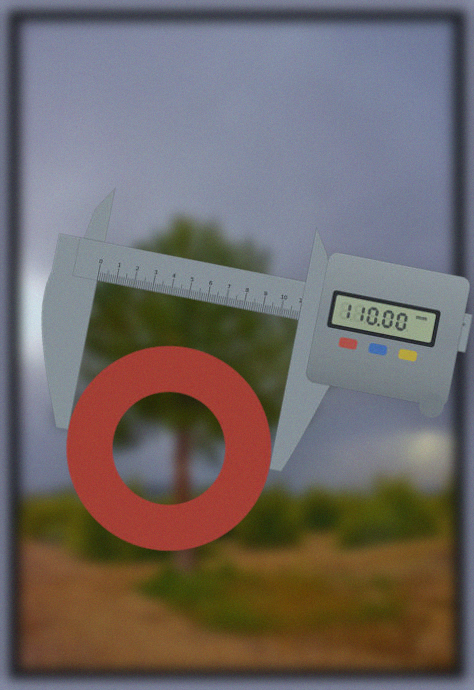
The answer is 110.00 mm
